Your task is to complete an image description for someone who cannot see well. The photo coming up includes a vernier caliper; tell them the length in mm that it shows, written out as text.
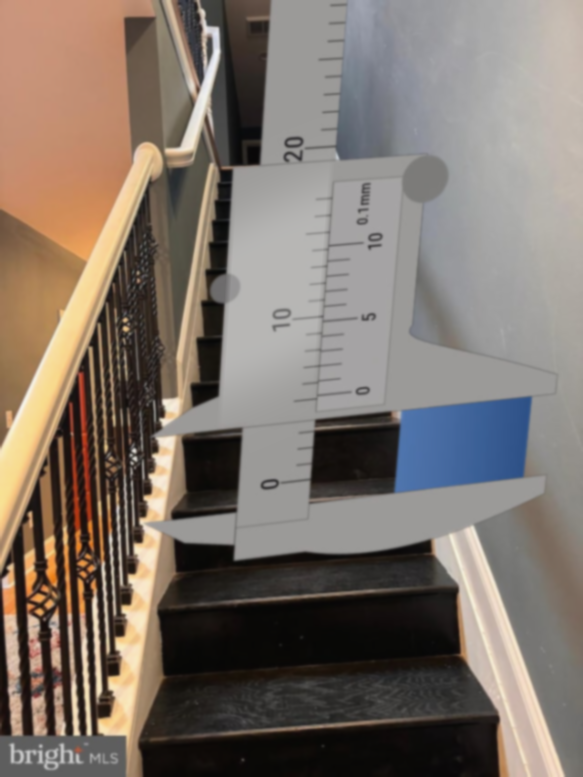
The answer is 5.2 mm
